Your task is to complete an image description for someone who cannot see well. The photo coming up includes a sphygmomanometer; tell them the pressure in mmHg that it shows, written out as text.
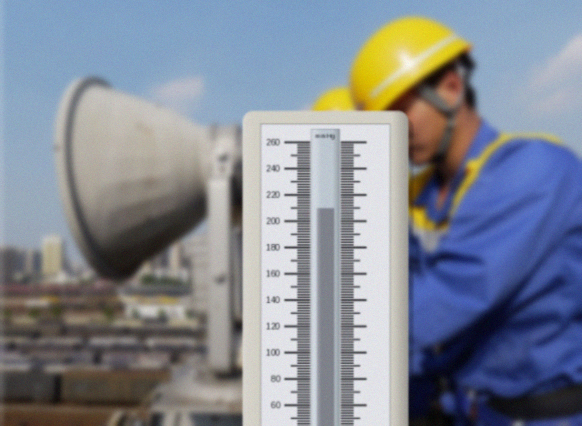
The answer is 210 mmHg
